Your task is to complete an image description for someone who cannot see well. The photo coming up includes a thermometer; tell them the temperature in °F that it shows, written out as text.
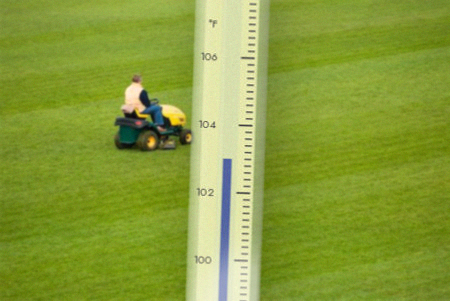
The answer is 103 °F
